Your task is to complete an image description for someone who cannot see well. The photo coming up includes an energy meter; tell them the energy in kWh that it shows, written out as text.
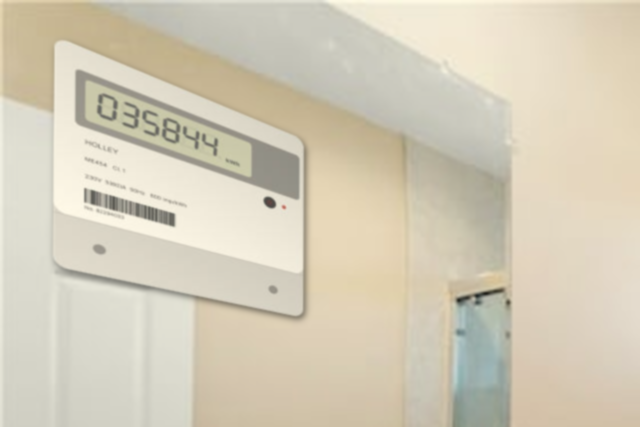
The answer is 35844 kWh
